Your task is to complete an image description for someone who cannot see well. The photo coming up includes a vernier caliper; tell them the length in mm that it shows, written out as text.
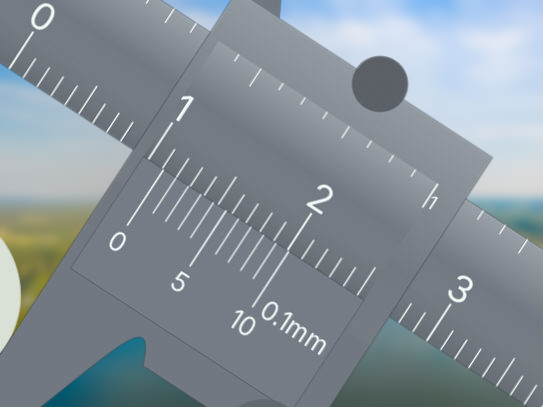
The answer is 11.1 mm
